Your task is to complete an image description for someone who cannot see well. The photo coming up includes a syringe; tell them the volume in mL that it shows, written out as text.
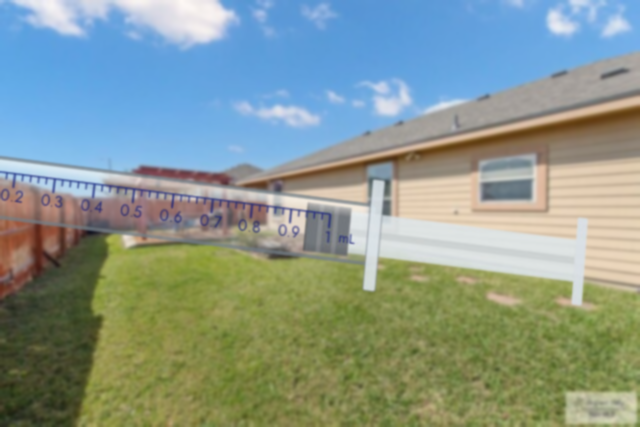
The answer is 0.94 mL
